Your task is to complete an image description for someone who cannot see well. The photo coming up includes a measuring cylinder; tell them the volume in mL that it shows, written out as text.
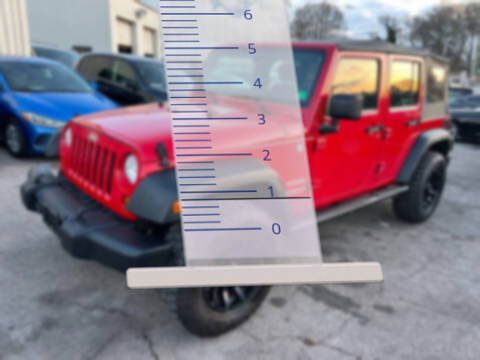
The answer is 0.8 mL
